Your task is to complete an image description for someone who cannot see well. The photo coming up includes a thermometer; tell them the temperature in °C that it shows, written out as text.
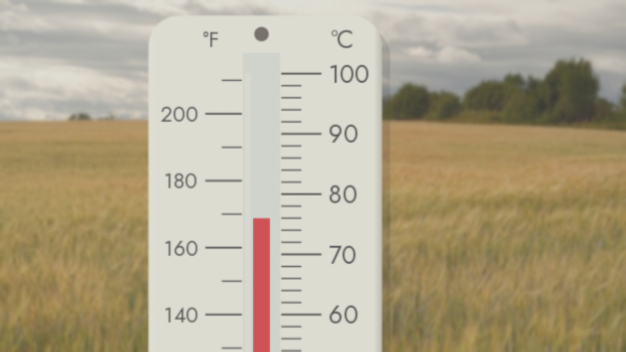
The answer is 76 °C
